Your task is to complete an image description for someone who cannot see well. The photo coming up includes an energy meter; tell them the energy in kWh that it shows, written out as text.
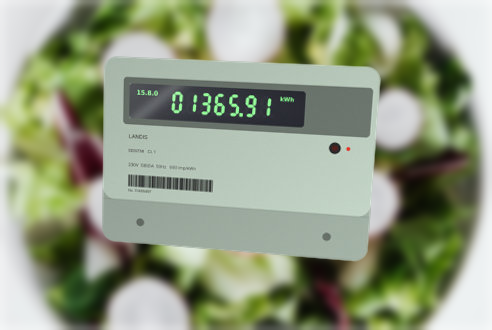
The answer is 1365.91 kWh
